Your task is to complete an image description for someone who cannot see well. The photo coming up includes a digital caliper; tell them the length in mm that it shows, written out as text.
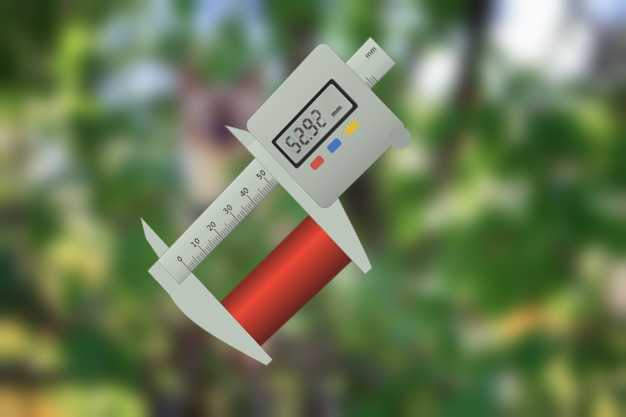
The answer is 52.92 mm
